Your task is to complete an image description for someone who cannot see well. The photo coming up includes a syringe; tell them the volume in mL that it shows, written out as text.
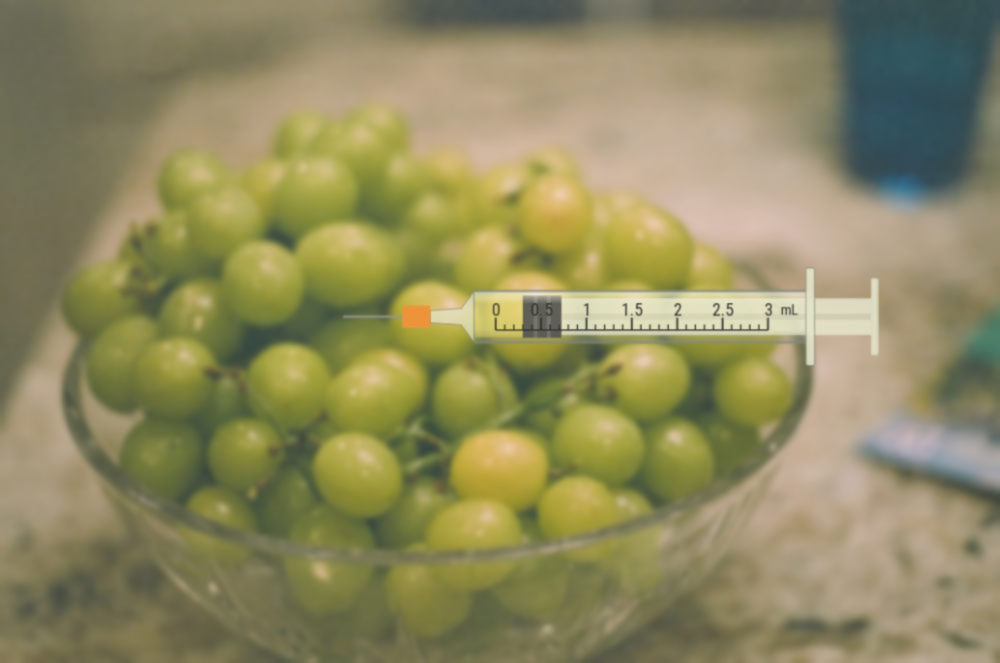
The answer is 0.3 mL
